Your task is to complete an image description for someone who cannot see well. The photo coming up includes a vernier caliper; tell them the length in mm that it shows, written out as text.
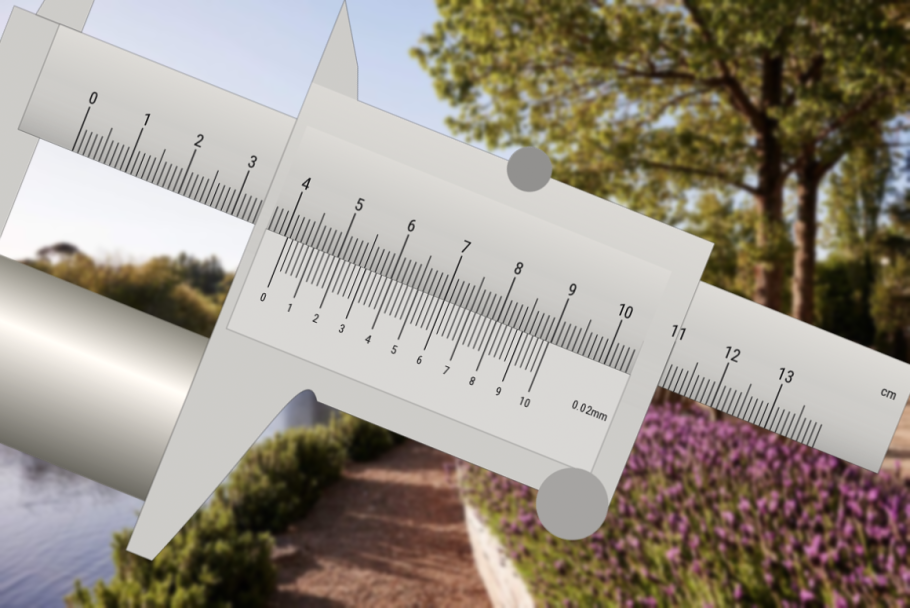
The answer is 40.6 mm
